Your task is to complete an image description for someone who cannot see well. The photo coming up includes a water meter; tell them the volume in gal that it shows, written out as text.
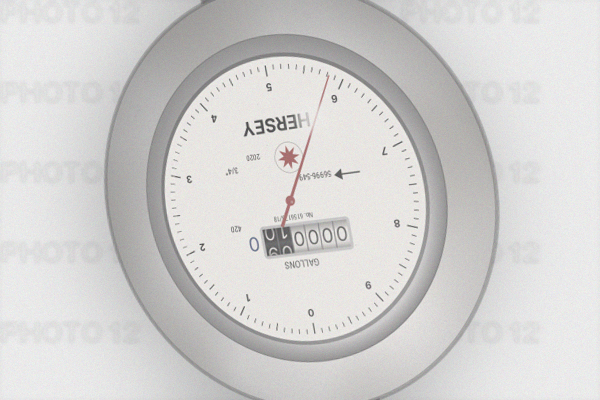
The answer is 95.8 gal
